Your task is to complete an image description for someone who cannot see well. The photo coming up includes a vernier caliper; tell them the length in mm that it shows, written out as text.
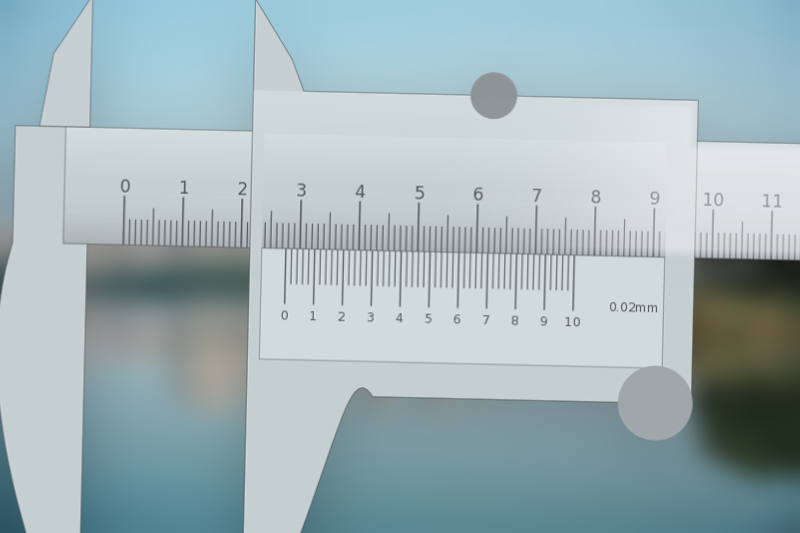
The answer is 27.6 mm
